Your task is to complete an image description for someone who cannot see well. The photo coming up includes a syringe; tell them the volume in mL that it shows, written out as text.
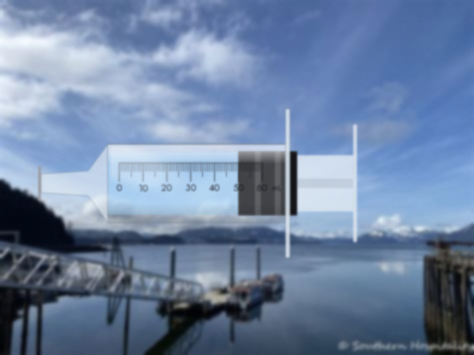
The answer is 50 mL
